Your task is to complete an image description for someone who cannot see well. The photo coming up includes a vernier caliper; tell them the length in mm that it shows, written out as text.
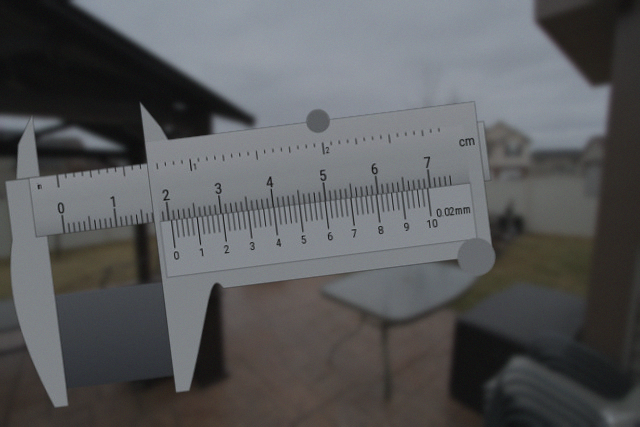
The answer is 20.5 mm
